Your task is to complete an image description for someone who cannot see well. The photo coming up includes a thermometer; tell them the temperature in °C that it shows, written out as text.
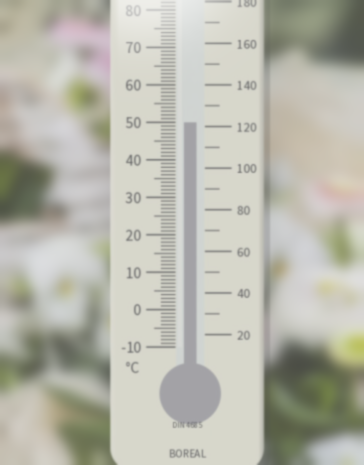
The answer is 50 °C
